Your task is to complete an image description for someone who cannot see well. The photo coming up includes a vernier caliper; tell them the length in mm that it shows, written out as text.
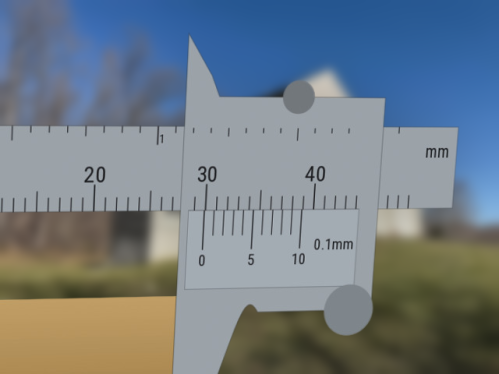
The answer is 29.9 mm
